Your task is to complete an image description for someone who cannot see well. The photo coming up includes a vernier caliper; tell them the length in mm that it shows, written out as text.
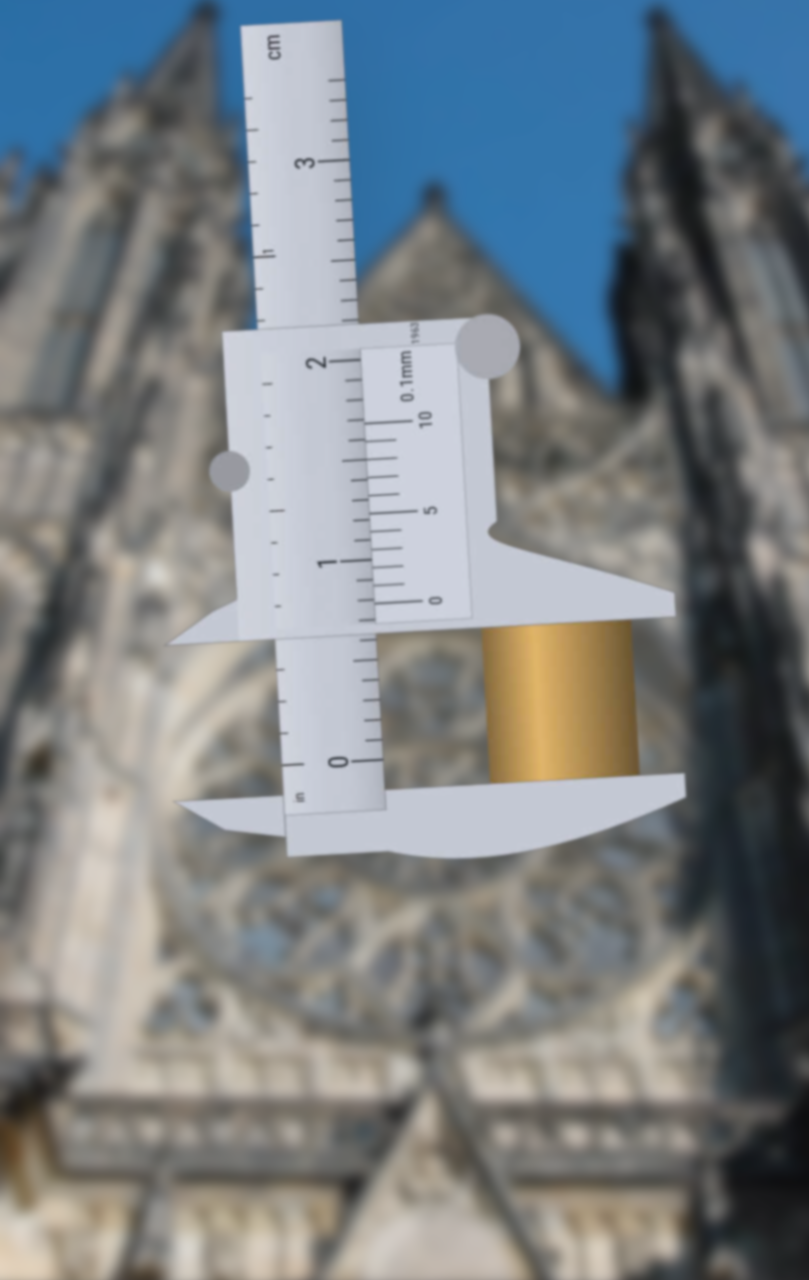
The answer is 7.8 mm
